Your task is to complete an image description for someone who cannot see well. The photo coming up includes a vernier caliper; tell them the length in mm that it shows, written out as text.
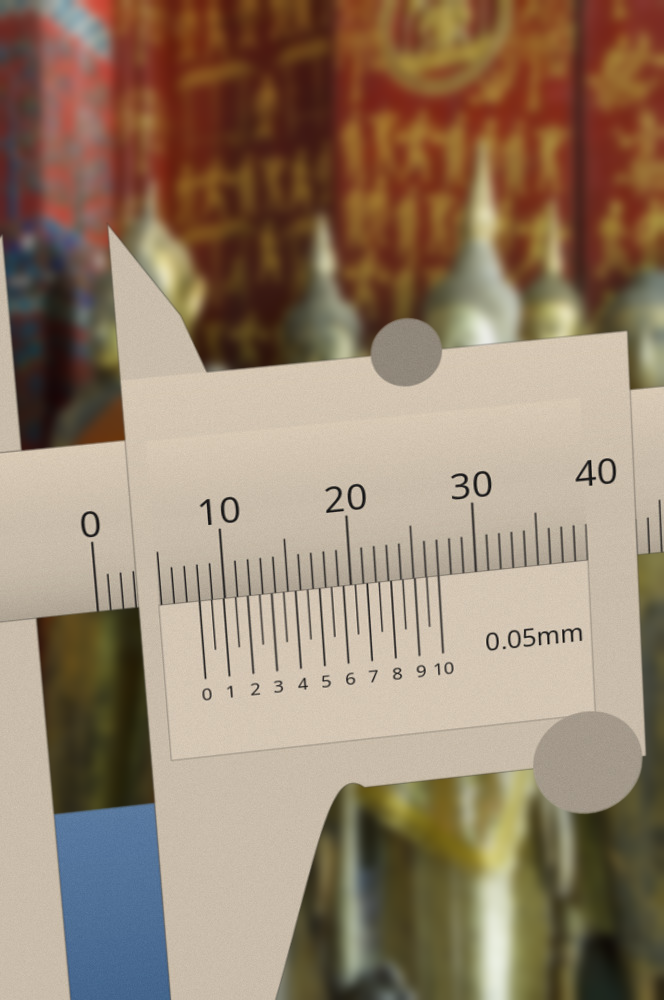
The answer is 8.0 mm
